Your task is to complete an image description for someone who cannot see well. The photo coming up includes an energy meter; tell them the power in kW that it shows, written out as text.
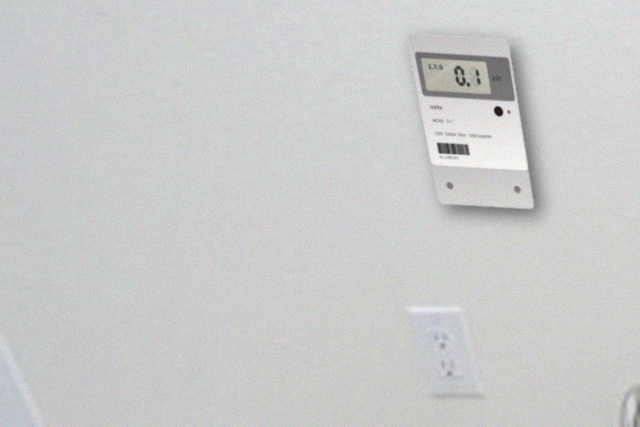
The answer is 0.1 kW
